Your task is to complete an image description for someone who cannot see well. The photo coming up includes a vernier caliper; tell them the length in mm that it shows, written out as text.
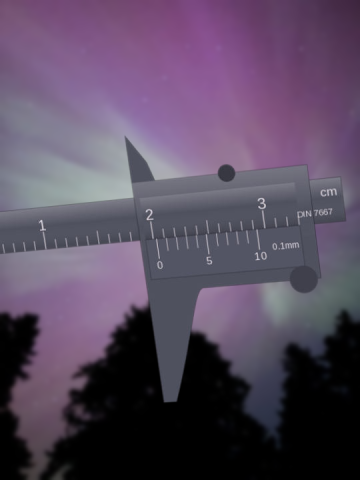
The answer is 20.3 mm
